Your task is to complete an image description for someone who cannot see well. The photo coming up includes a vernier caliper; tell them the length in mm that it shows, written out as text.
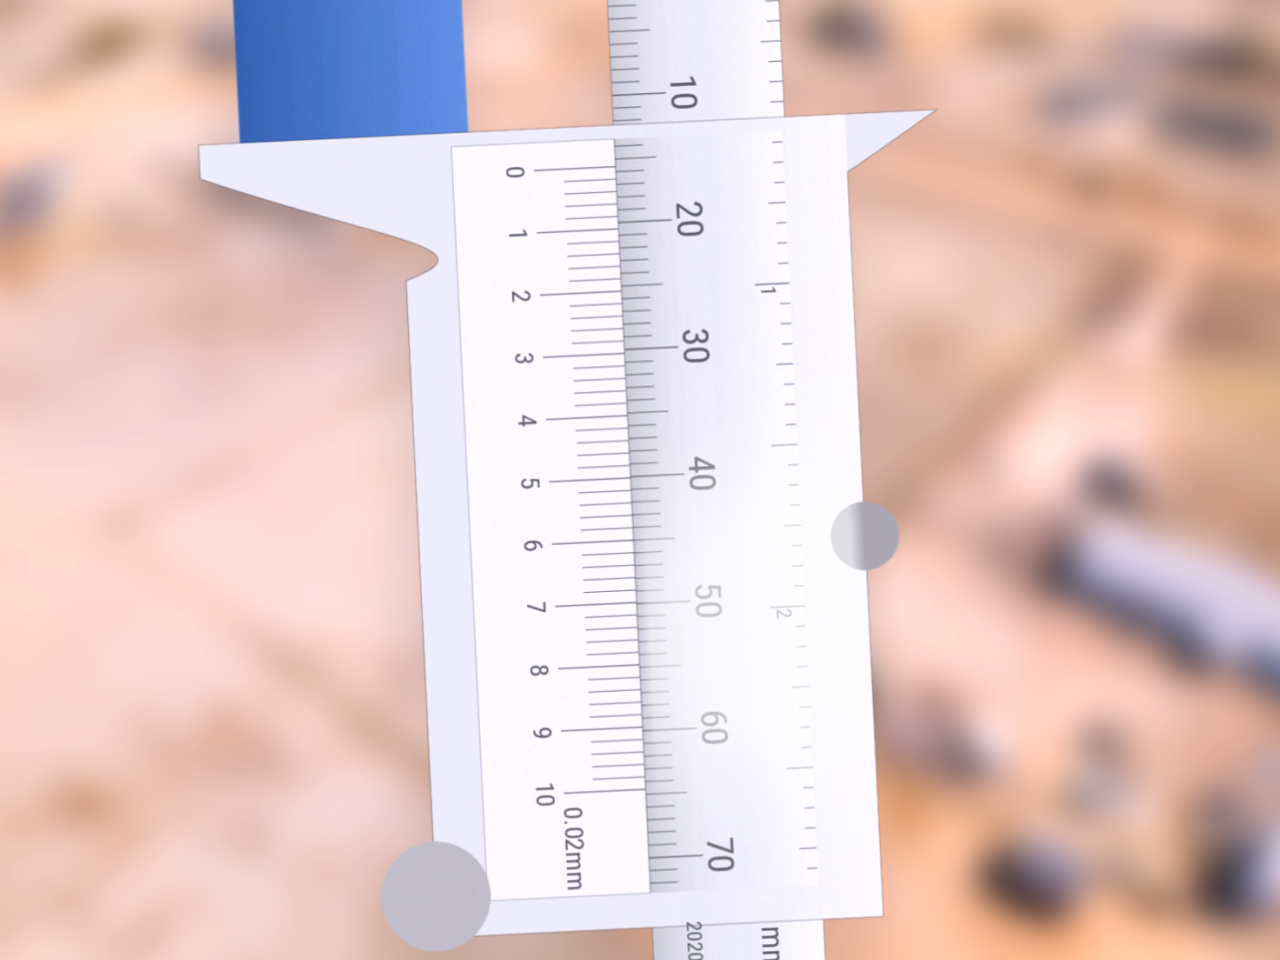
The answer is 15.6 mm
